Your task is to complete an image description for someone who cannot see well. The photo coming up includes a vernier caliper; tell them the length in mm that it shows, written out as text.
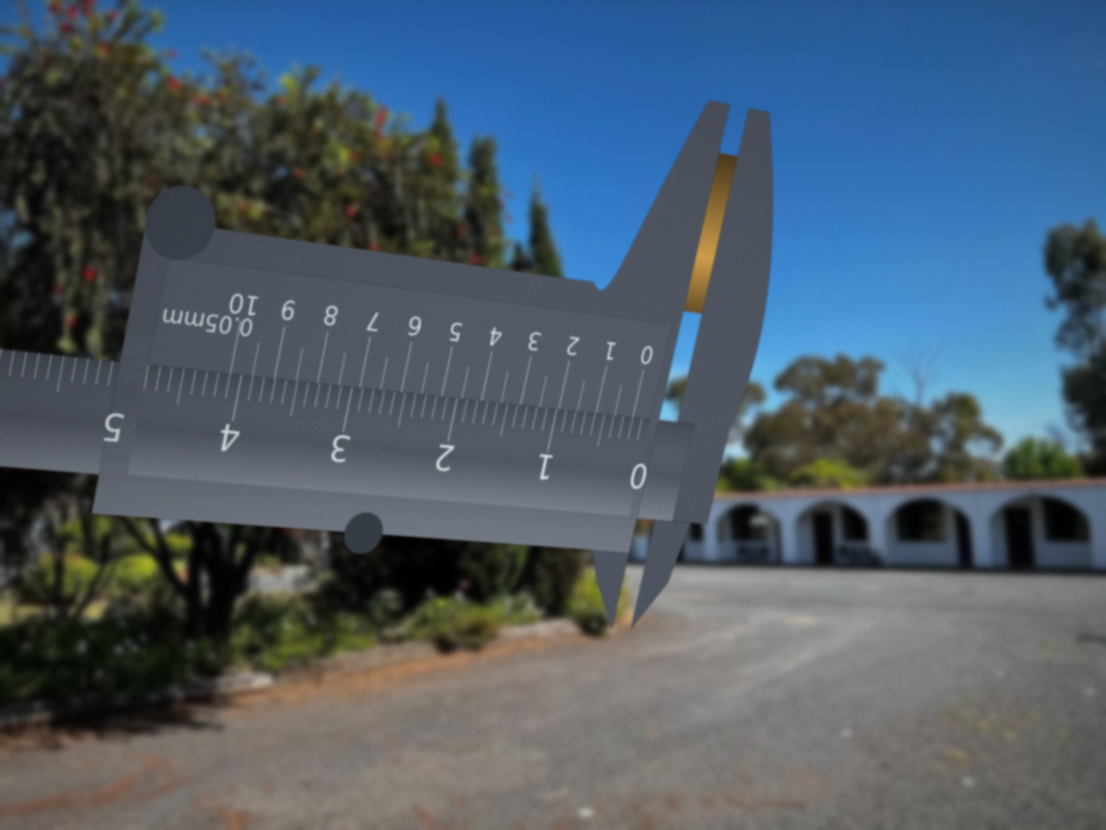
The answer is 2.0 mm
